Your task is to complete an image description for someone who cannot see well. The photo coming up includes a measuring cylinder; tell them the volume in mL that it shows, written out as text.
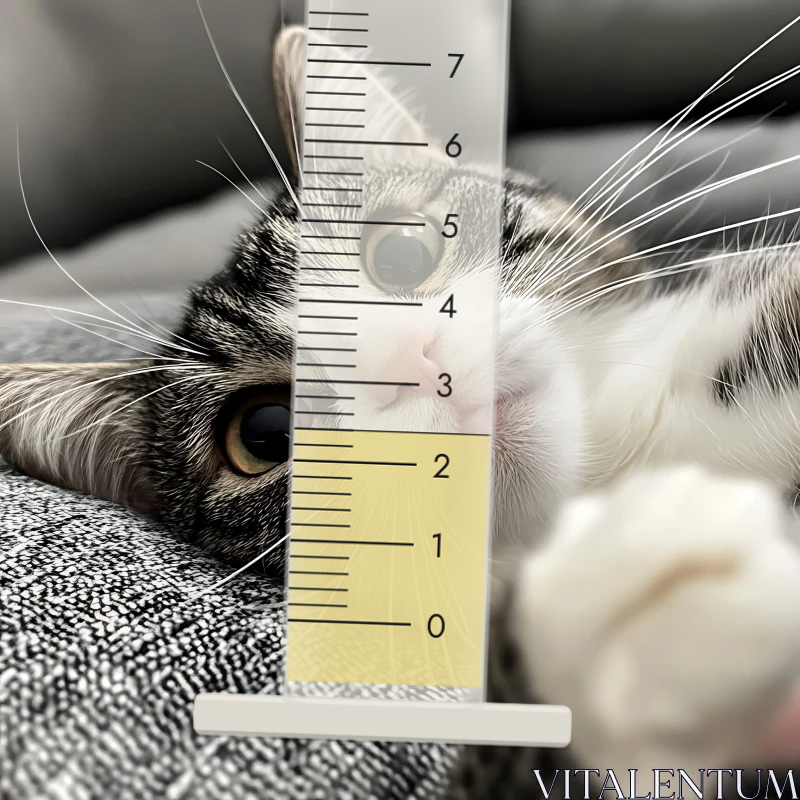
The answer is 2.4 mL
